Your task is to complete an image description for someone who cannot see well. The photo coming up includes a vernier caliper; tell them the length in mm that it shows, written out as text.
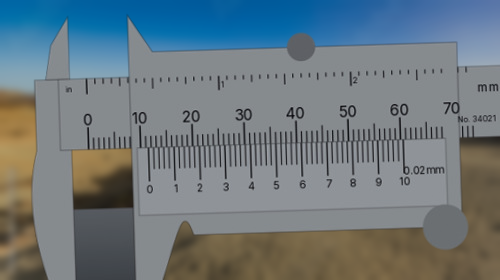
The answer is 11.5 mm
